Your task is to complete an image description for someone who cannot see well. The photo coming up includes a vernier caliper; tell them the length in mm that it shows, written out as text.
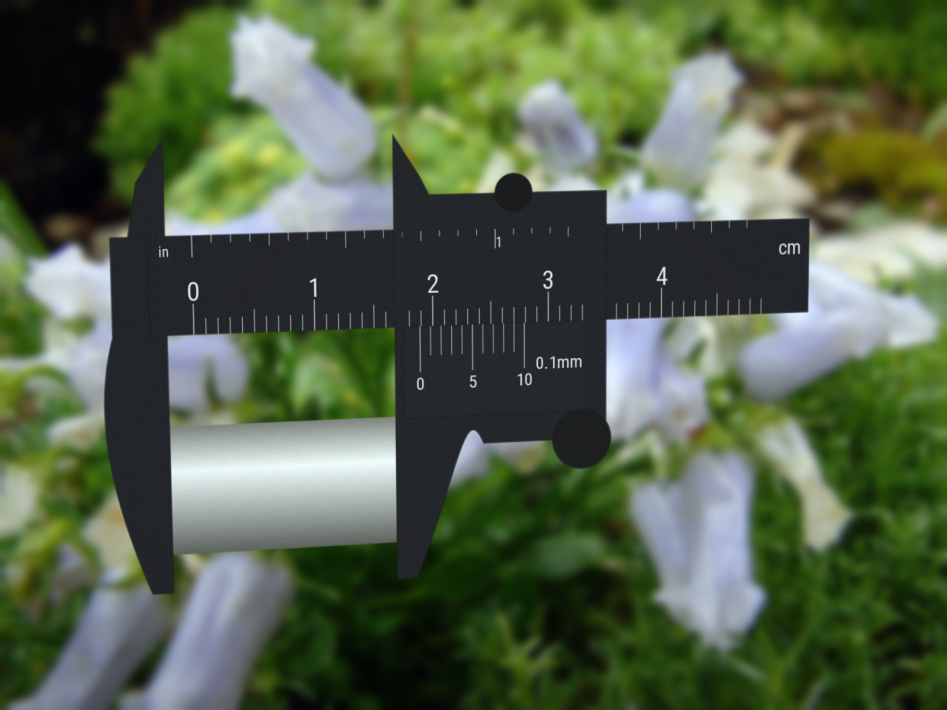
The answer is 18.9 mm
